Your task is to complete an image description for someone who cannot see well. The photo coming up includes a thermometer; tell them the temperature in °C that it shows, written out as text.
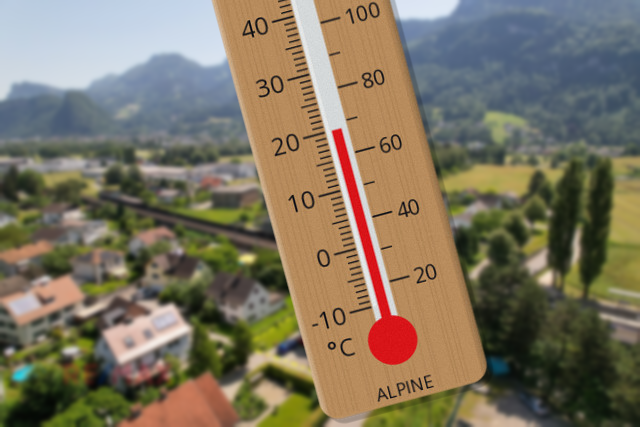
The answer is 20 °C
